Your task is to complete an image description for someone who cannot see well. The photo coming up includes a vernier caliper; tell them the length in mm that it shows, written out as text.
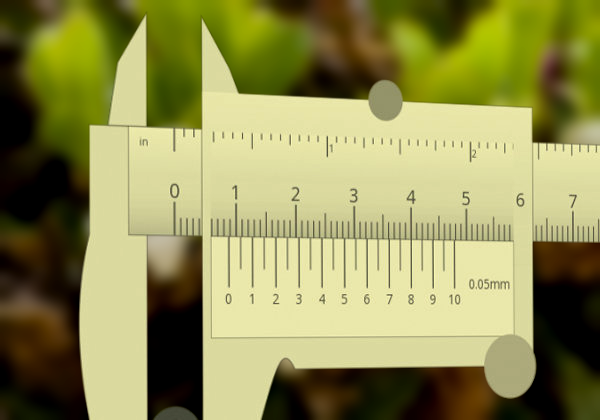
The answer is 8.8 mm
